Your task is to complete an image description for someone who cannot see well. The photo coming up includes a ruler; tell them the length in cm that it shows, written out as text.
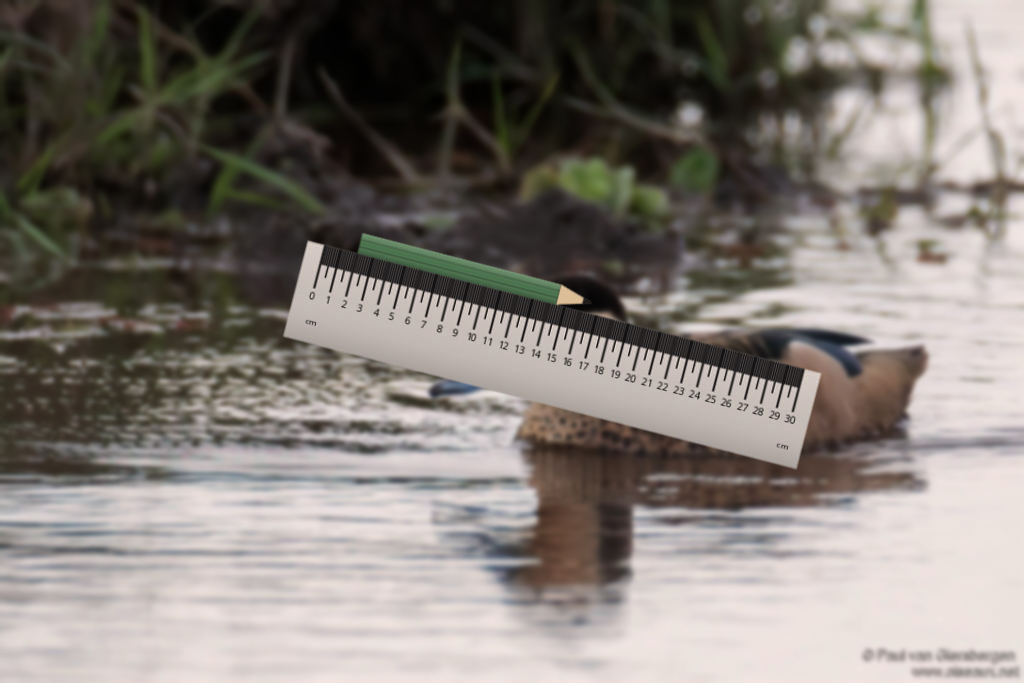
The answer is 14.5 cm
